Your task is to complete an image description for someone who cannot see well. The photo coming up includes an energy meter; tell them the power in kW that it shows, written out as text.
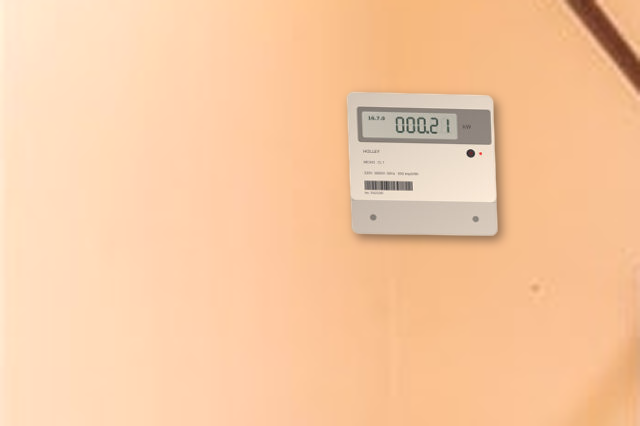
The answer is 0.21 kW
